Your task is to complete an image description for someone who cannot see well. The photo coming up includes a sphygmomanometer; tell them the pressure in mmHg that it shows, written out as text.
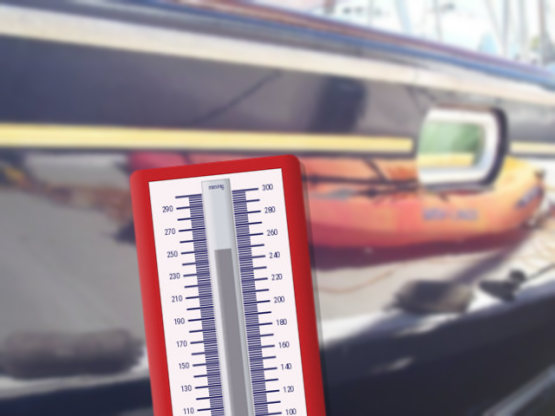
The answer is 250 mmHg
